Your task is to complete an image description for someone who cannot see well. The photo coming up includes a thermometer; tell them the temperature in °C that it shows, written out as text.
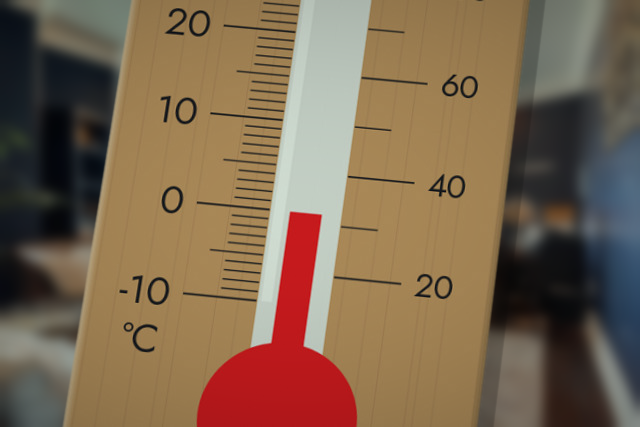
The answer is 0 °C
